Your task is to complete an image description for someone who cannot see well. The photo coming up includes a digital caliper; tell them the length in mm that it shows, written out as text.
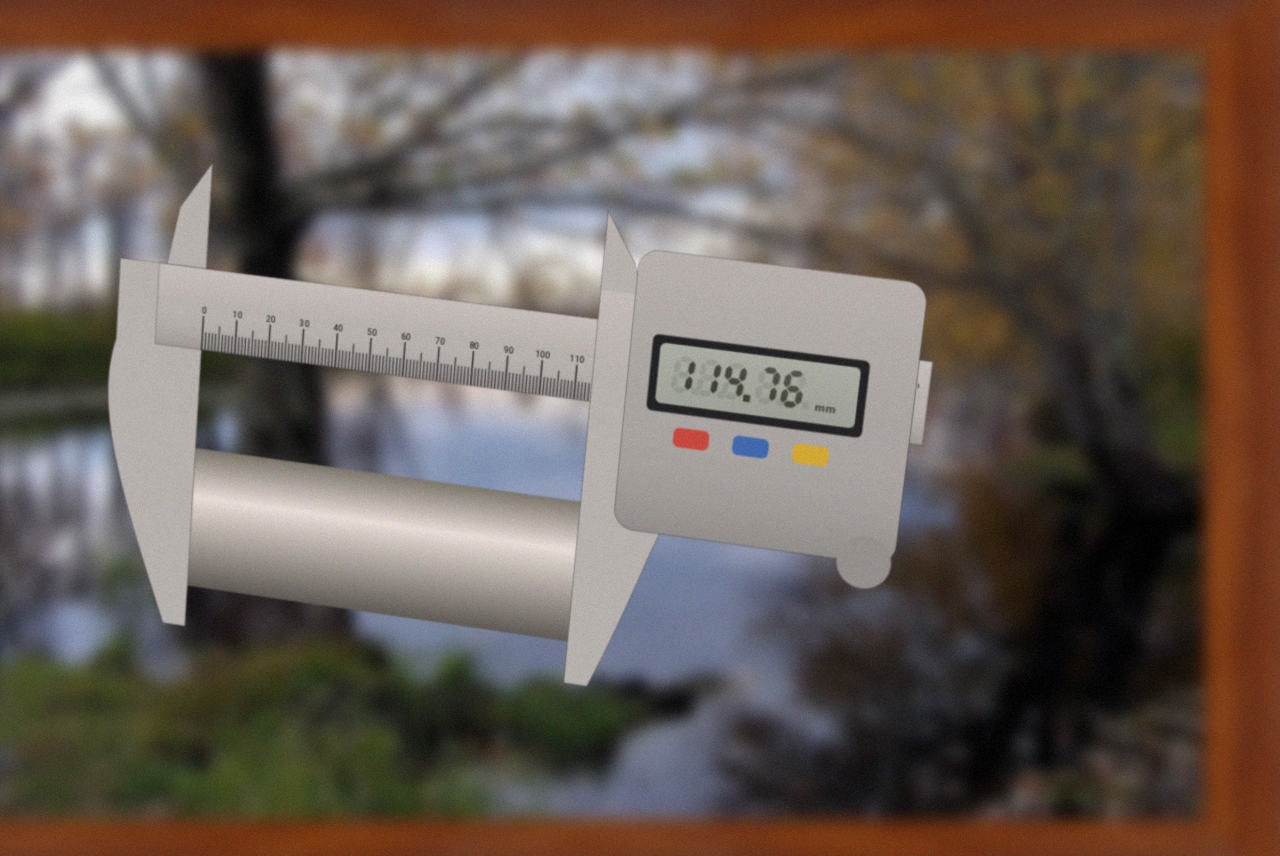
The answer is 114.76 mm
